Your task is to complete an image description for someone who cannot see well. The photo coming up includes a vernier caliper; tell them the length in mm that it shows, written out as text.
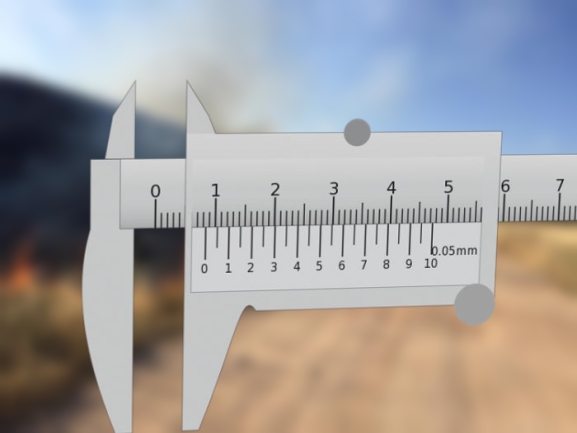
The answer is 8.4 mm
